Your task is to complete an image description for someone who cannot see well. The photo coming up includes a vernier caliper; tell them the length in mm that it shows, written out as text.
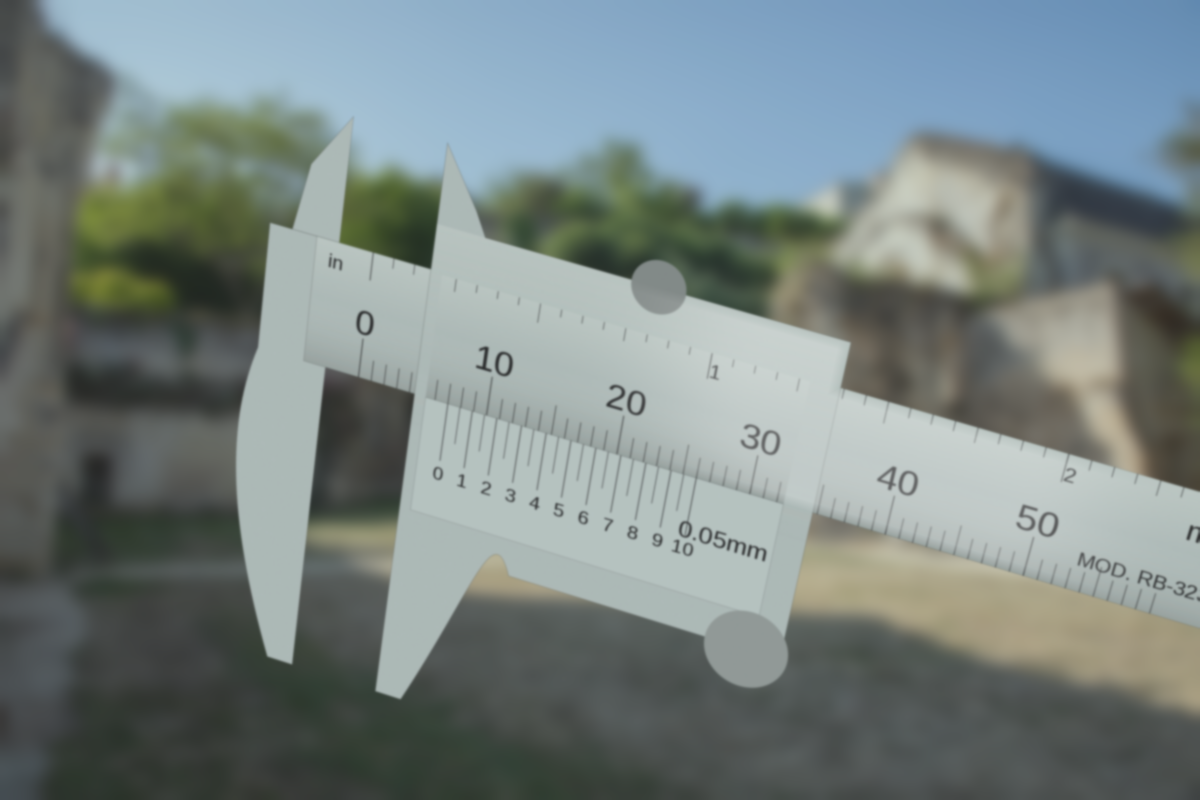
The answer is 7.0 mm
